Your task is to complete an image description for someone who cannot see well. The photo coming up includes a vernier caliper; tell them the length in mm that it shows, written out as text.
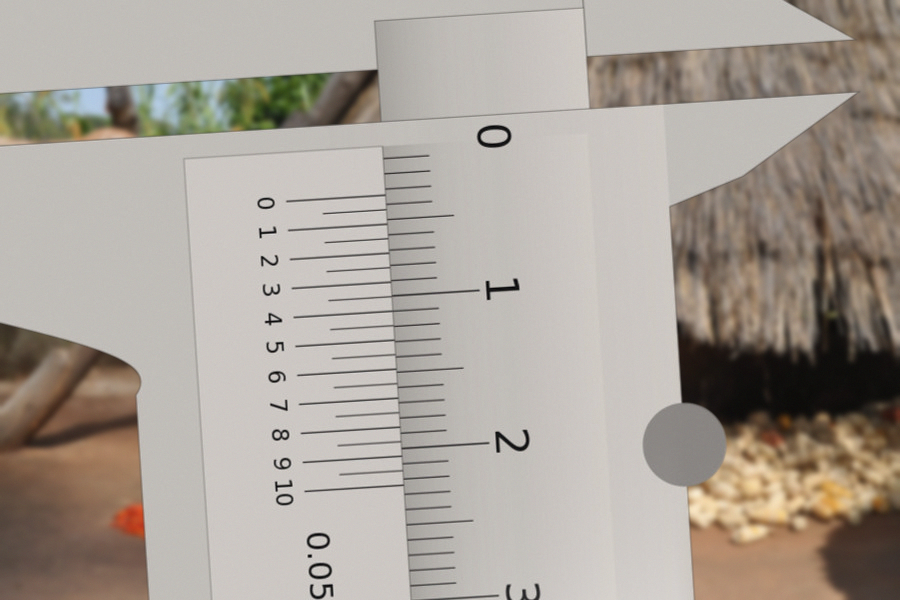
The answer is 3.4 mm
